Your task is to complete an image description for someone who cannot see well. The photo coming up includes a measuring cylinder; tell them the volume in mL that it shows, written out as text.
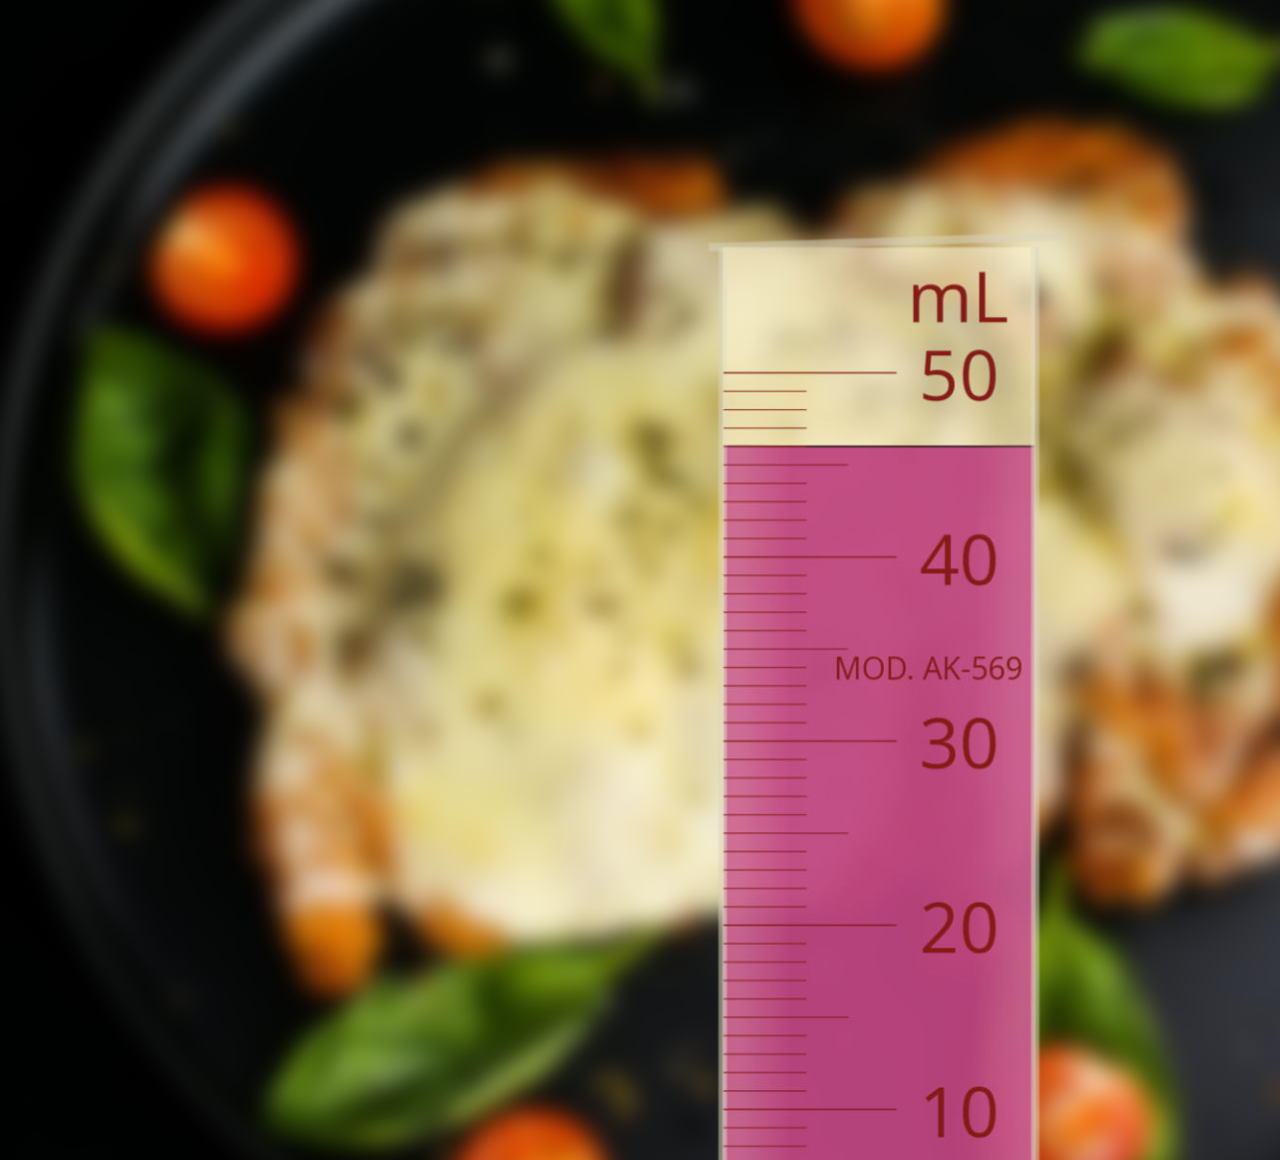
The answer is 46 mL
